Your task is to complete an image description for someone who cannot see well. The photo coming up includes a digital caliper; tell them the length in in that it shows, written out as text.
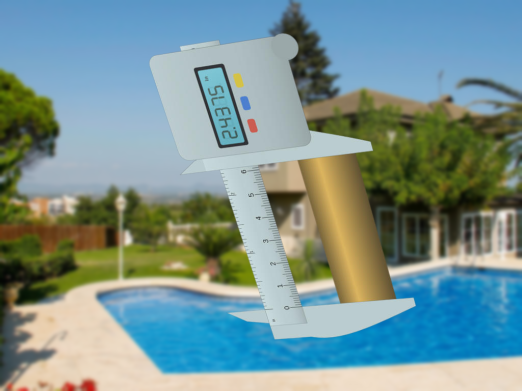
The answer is 2.4375 in
